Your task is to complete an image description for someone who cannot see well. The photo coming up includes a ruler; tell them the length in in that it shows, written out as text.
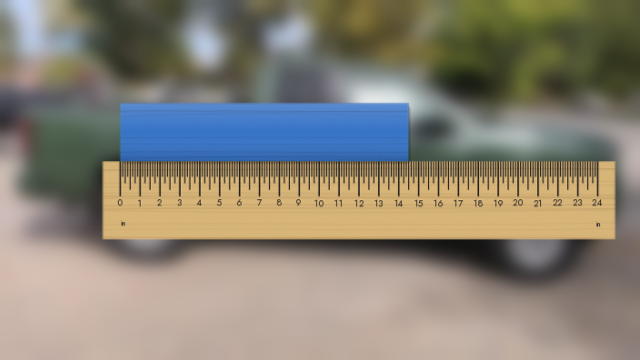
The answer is 14.5 in
